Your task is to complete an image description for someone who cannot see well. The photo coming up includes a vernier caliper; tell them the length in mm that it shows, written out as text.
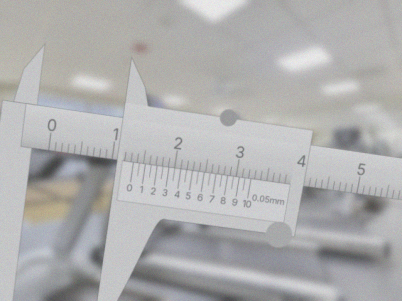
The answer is 13.4 mm
